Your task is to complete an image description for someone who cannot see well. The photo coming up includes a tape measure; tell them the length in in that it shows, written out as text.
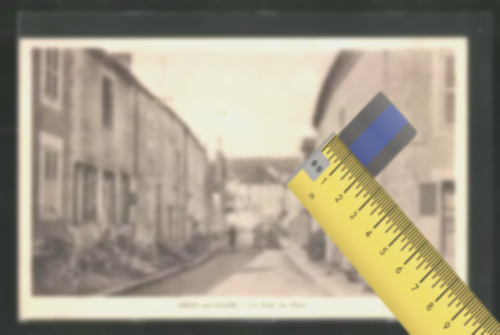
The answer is 2.5 in
